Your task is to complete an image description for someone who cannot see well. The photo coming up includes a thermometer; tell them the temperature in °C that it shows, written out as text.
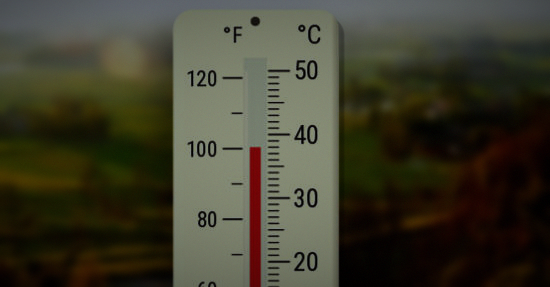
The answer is 38 °C
